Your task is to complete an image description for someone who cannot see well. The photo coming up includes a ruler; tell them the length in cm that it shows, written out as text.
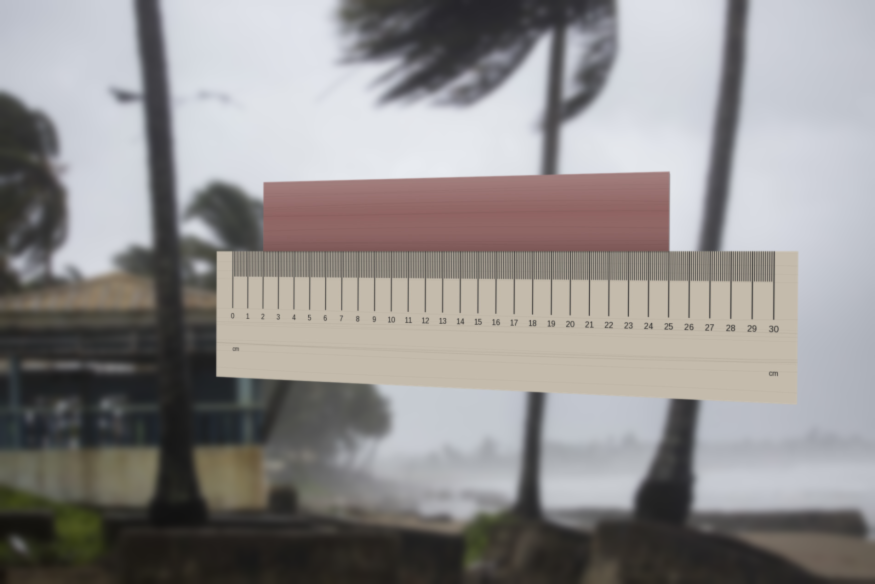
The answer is 23 cm
